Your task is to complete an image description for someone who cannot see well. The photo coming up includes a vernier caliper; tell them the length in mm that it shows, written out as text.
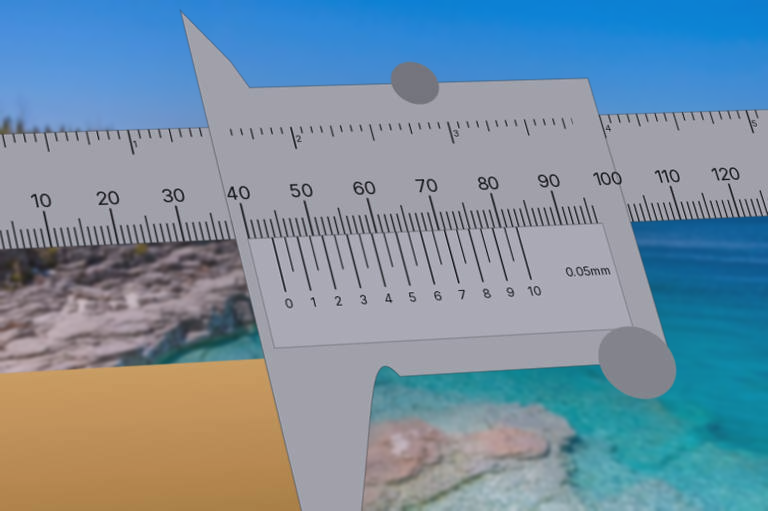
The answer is 43.6 mm
